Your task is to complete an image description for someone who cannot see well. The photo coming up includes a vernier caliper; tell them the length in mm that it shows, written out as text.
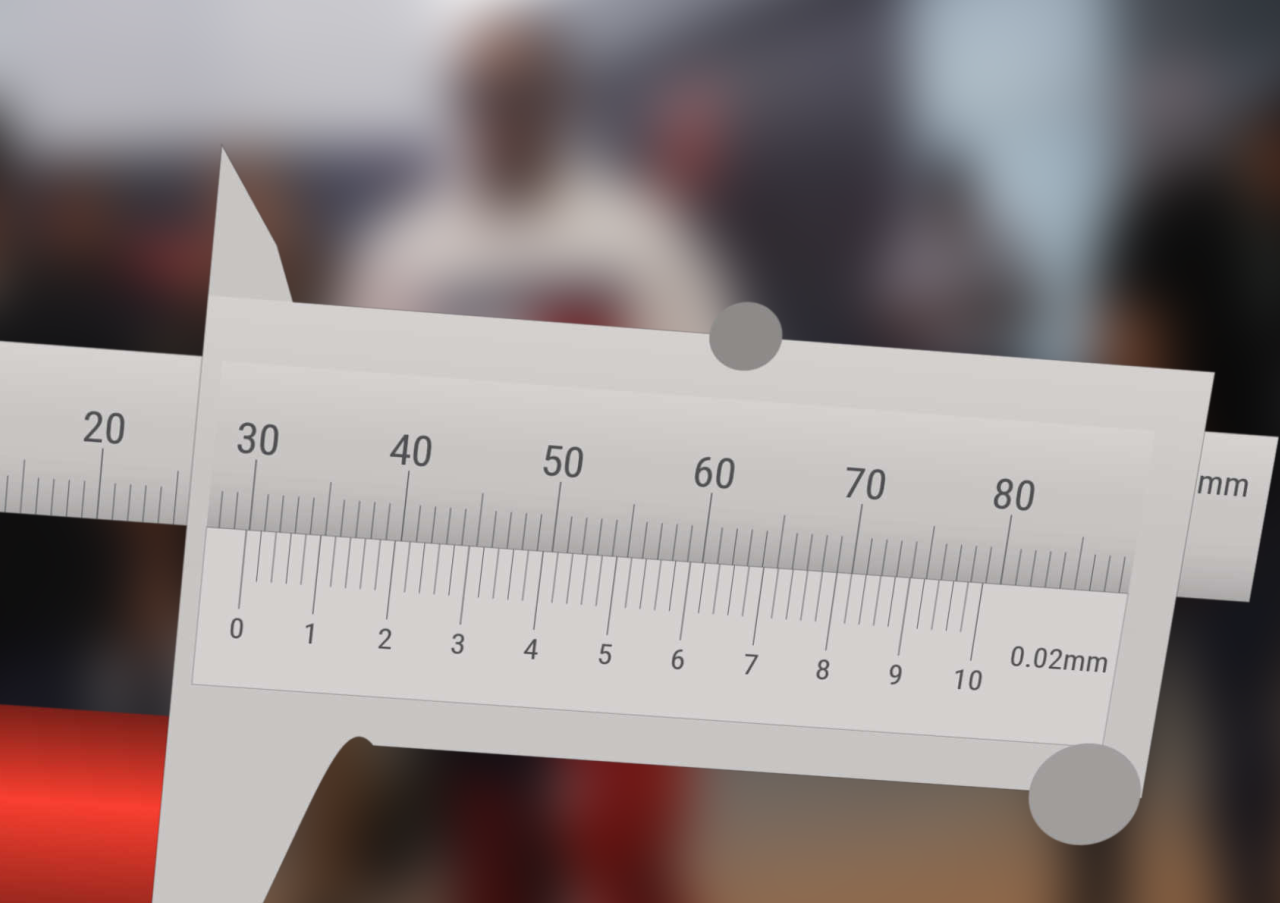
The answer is 29.8 mm
